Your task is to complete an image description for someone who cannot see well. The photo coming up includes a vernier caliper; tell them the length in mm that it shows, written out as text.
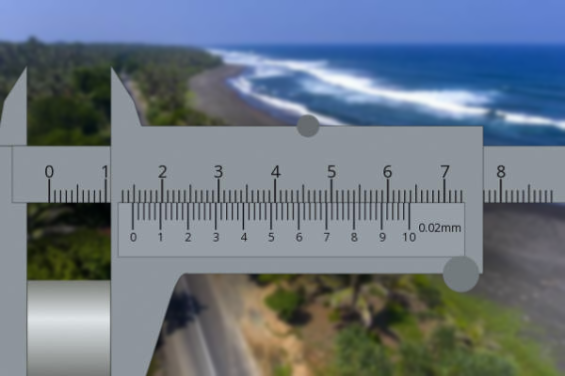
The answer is 14.8 mm
